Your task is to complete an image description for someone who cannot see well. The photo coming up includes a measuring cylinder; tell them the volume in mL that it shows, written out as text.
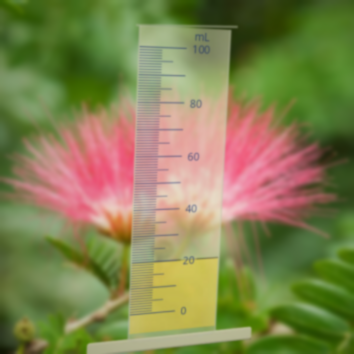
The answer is 20 mL
